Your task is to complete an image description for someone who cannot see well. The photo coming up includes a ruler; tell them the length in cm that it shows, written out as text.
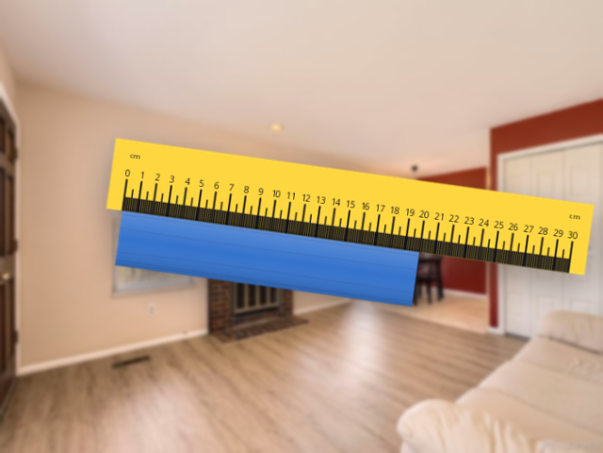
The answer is 20 cm
